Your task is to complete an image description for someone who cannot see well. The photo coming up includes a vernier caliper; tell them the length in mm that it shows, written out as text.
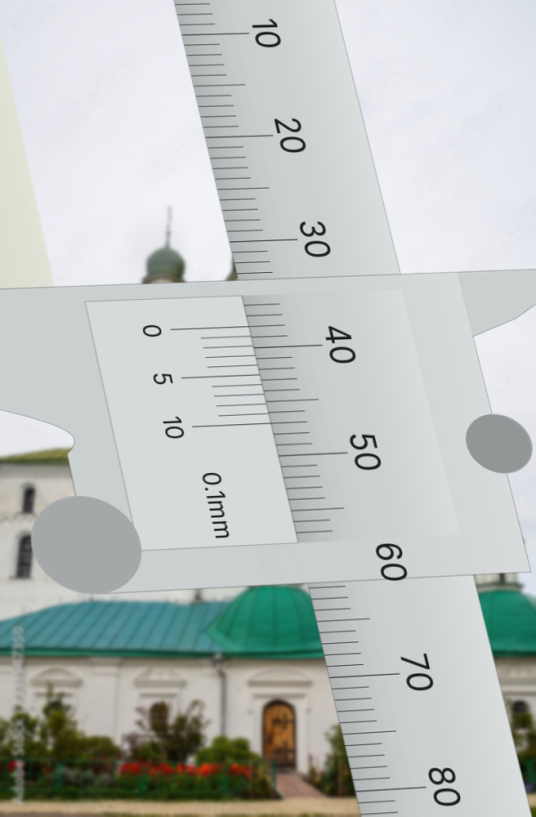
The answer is 38.0 mm
